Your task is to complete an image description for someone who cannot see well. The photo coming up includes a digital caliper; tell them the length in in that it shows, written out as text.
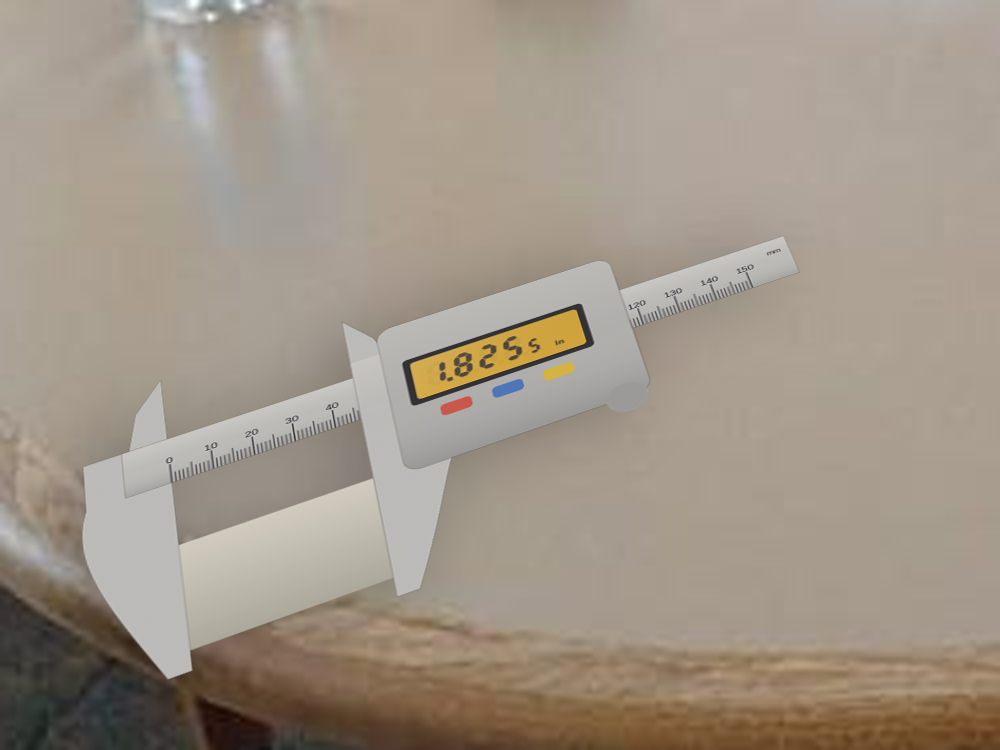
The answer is 1.8255 in
